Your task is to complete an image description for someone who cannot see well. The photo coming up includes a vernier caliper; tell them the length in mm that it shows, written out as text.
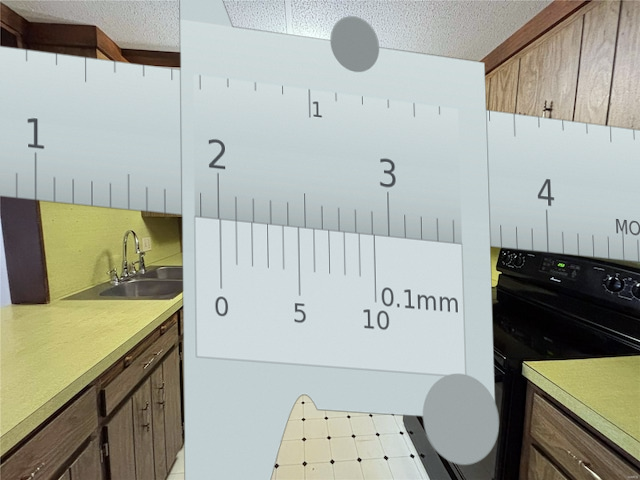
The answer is 20.1 mm
